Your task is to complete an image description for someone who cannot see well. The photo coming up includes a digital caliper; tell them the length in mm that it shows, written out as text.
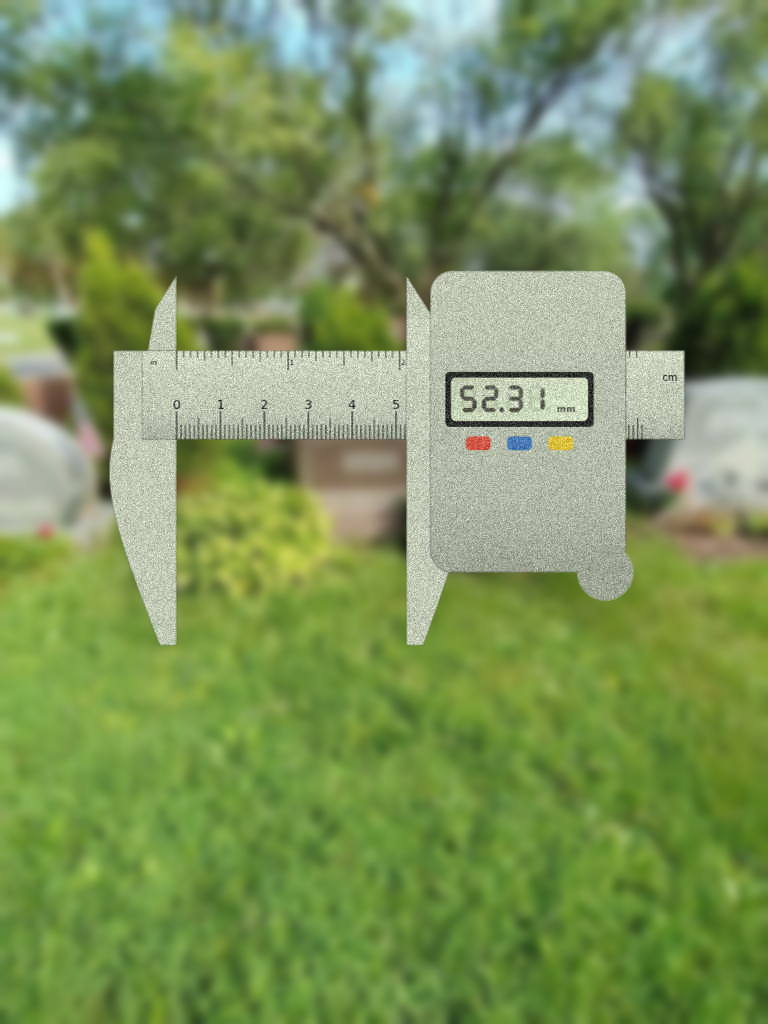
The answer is 52.31 mm
